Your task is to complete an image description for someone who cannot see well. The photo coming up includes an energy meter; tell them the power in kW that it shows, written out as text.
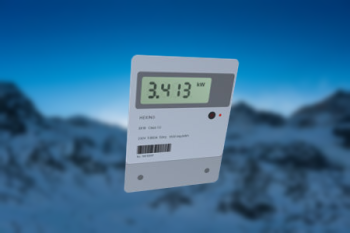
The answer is 3.413 kW
